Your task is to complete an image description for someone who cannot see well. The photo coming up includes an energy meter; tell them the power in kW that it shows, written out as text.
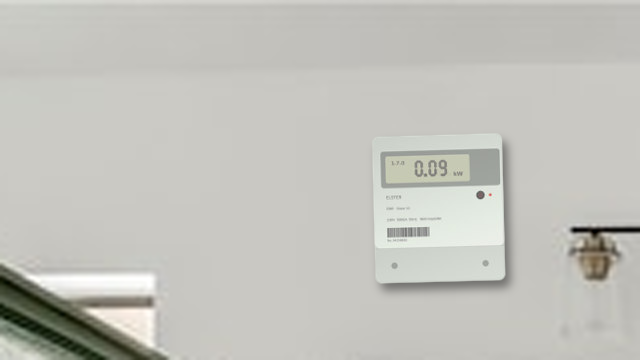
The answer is 0.09 kW
